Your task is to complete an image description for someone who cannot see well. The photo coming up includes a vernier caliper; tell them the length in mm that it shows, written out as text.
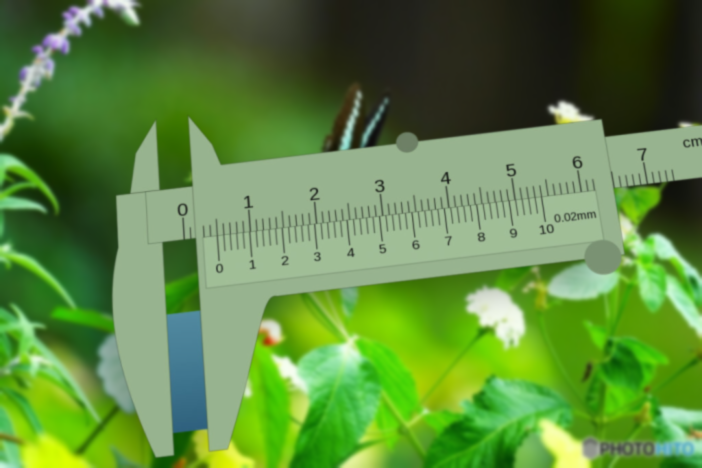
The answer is 5.0 mm
